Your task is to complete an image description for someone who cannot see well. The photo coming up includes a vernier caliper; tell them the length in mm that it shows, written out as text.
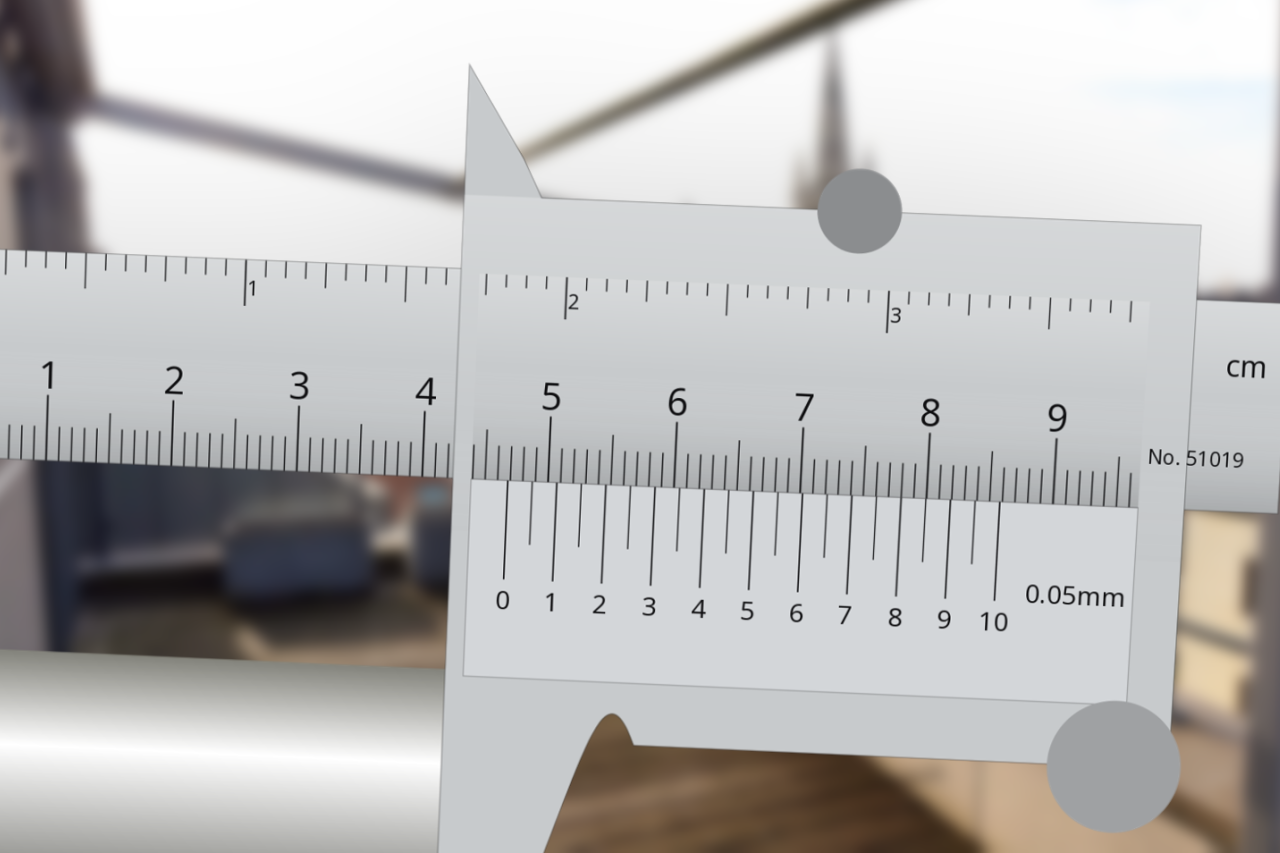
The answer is 46.8 mm
